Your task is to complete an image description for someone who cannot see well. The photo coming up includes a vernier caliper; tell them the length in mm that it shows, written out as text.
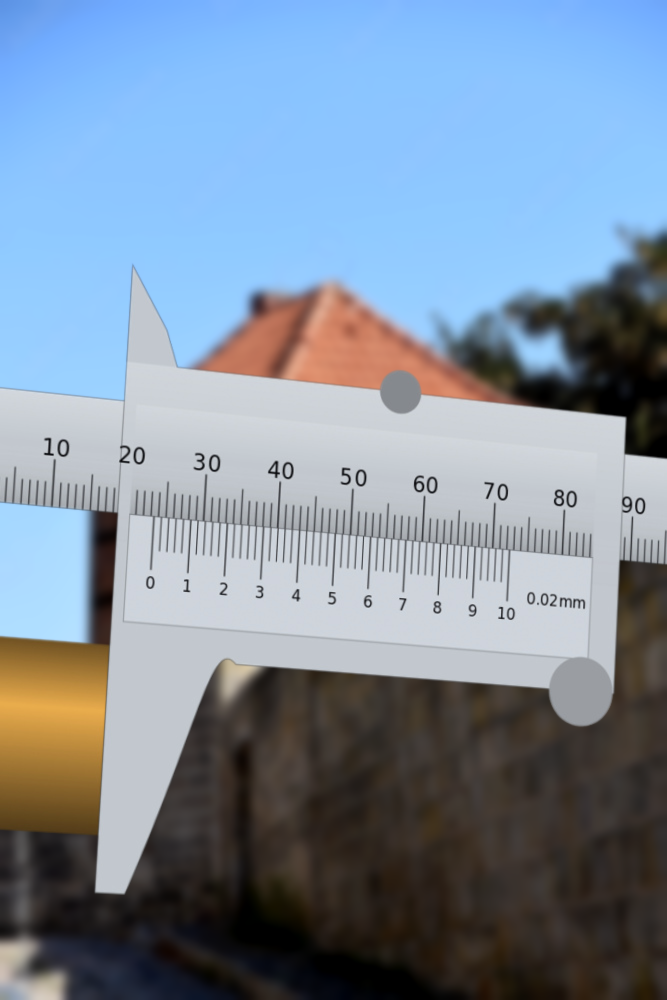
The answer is 23.4 mm
